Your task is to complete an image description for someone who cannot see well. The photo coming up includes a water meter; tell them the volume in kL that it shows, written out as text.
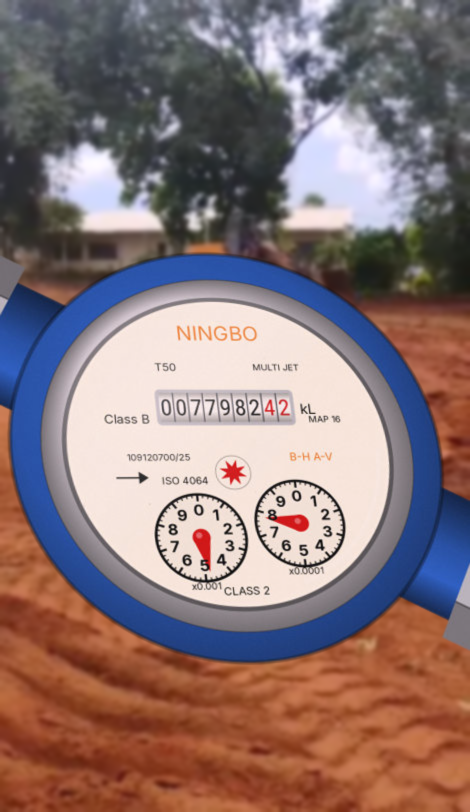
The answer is 77982.4247 kL
